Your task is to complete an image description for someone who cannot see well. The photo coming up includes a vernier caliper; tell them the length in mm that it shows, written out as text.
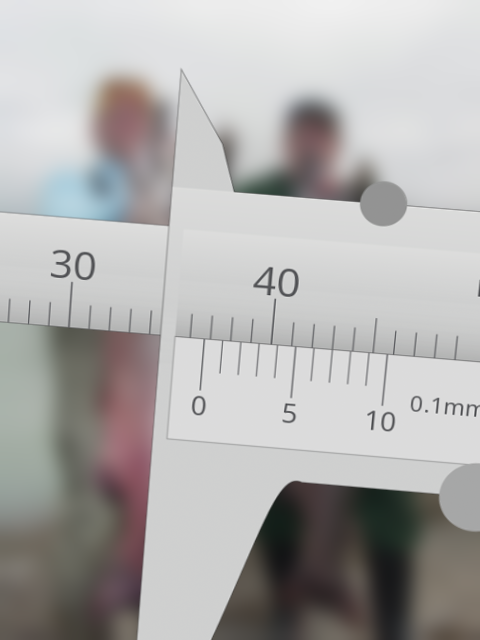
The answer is 36.7 mm
